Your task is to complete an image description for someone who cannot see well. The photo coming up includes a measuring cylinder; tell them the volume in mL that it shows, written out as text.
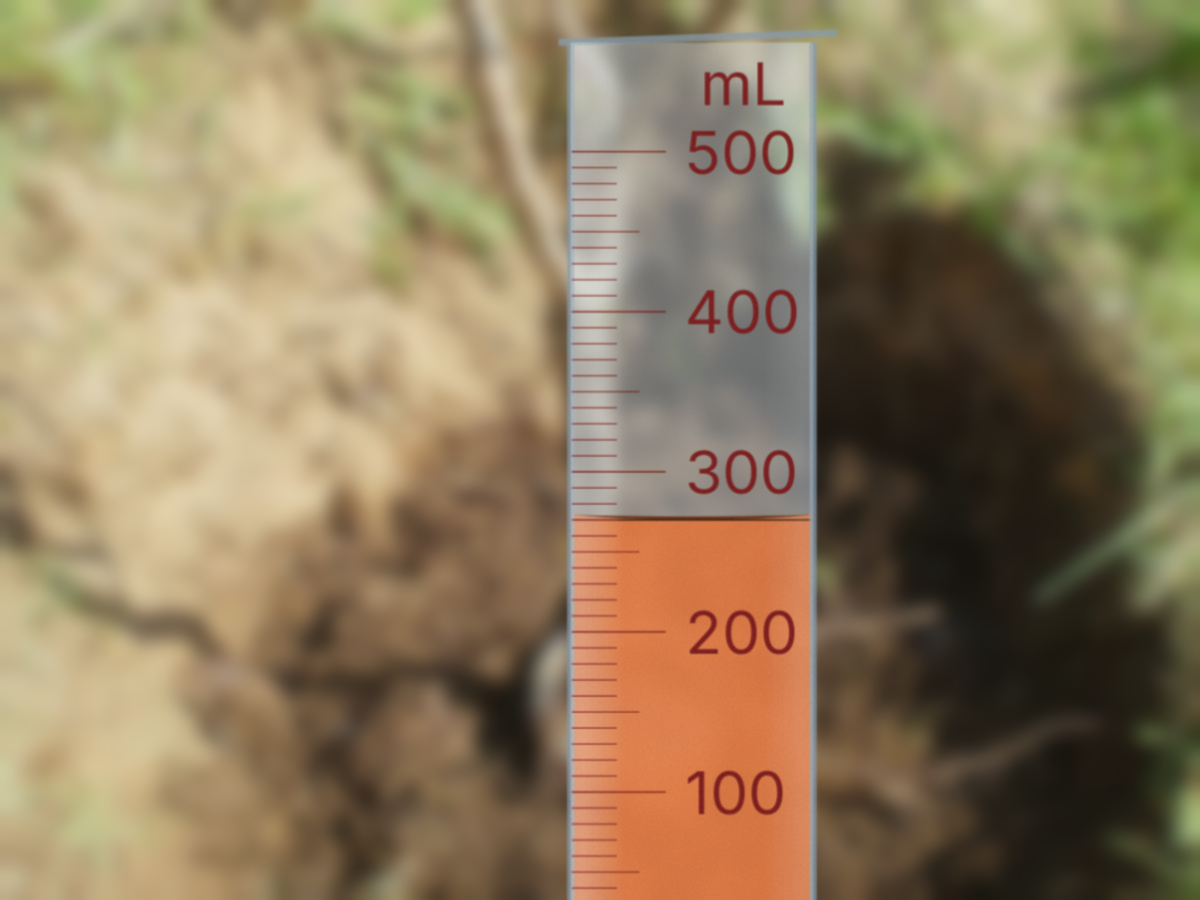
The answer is 270 mL
